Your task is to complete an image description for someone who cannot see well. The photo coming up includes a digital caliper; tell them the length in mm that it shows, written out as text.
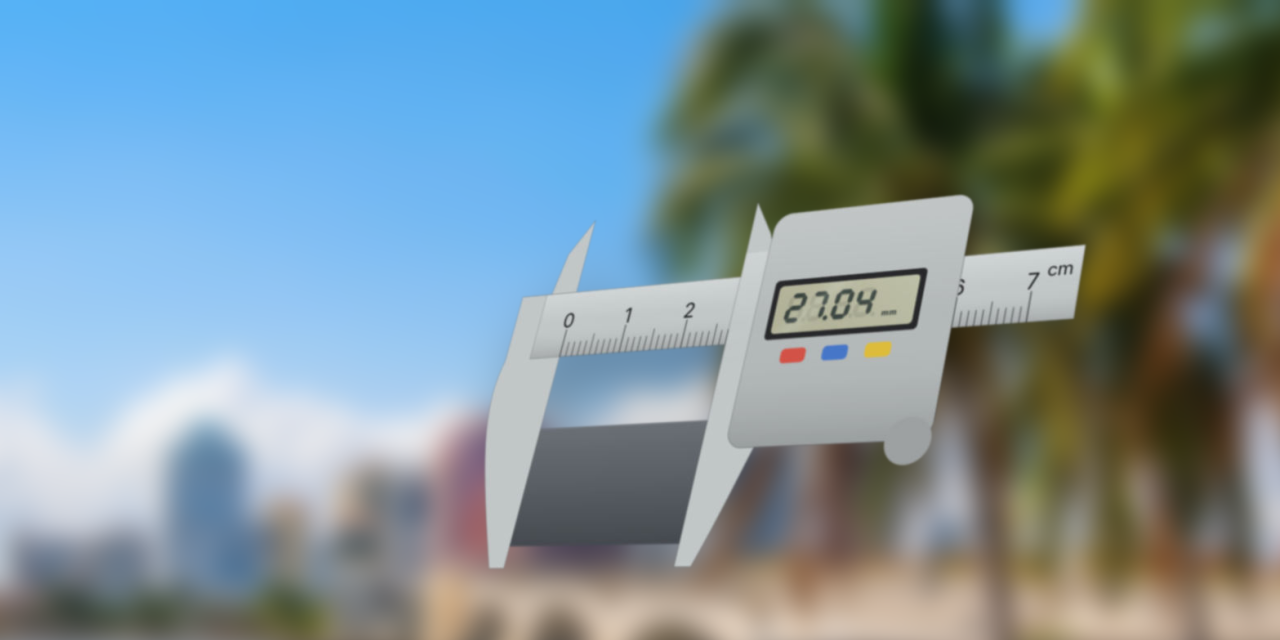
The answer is 27.04 mm
